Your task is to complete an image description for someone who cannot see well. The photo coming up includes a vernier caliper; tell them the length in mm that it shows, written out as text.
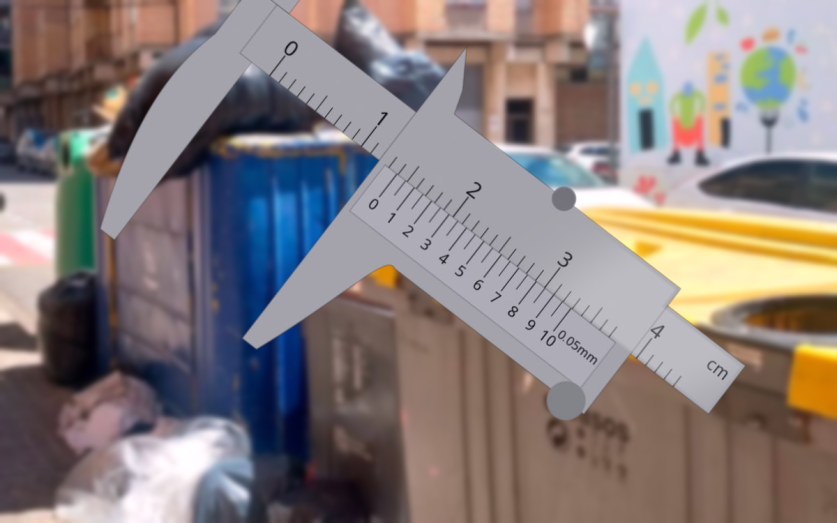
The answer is 13.9 mm
